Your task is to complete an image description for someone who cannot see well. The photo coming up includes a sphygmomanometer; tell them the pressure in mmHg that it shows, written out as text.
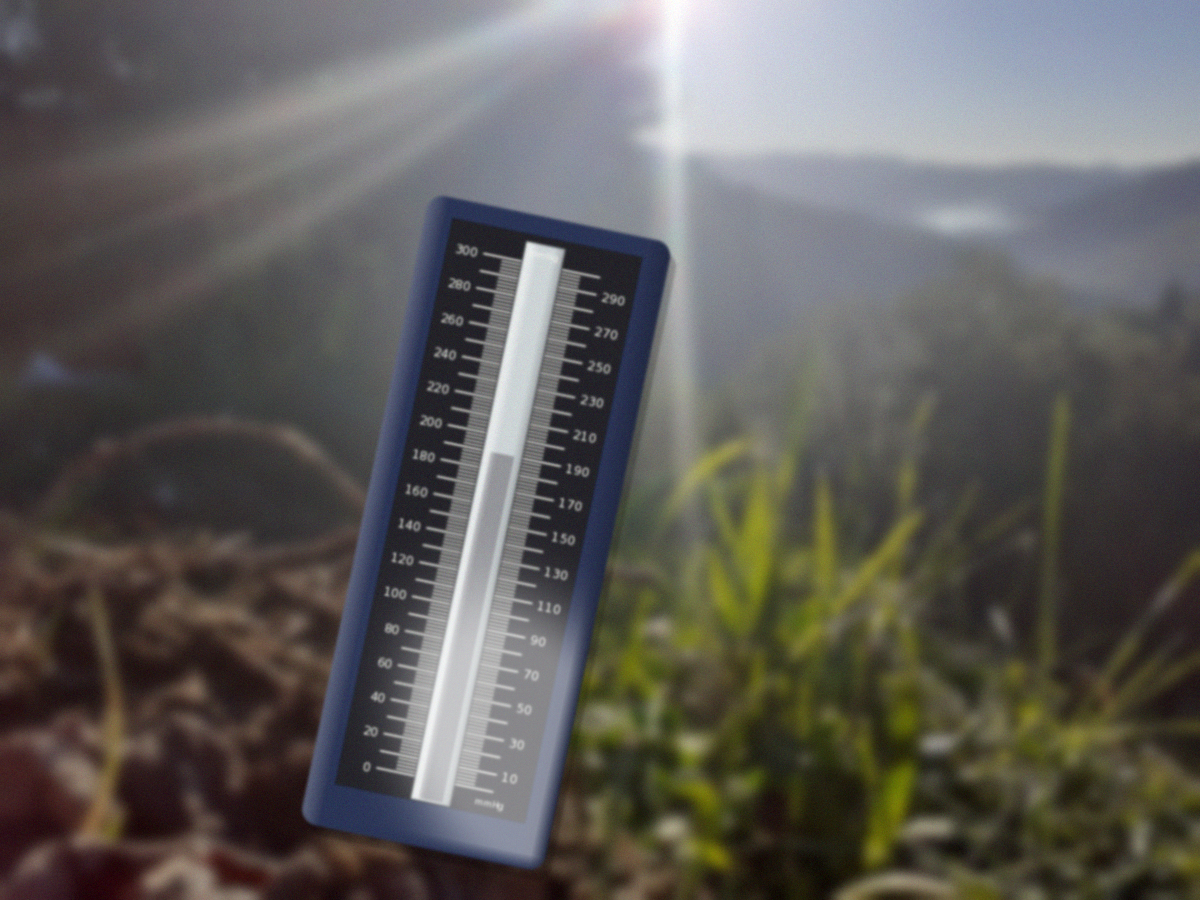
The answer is 190 mmHg
